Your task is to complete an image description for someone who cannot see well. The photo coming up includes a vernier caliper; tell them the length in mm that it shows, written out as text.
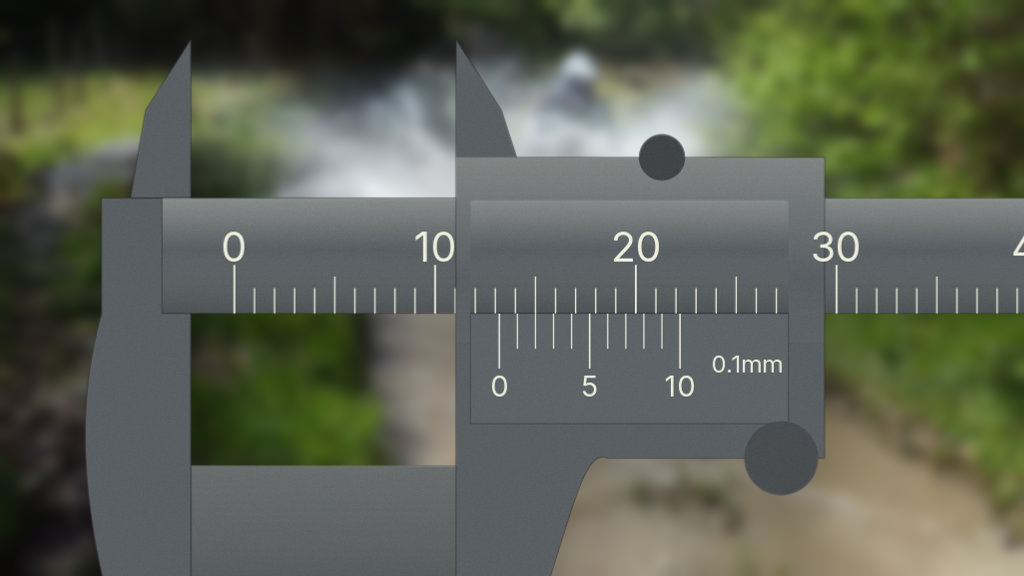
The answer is 13.2 mm
